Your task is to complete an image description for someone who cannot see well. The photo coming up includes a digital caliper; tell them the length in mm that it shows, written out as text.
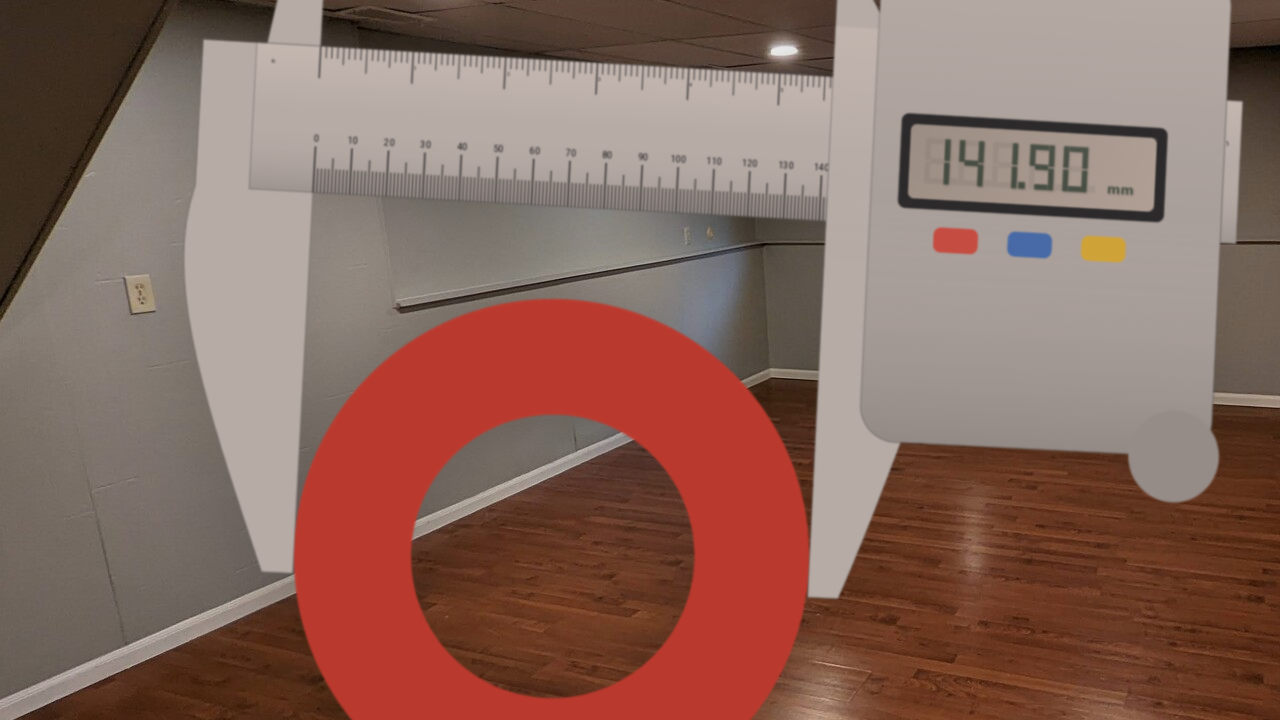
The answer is 141.90 mm
